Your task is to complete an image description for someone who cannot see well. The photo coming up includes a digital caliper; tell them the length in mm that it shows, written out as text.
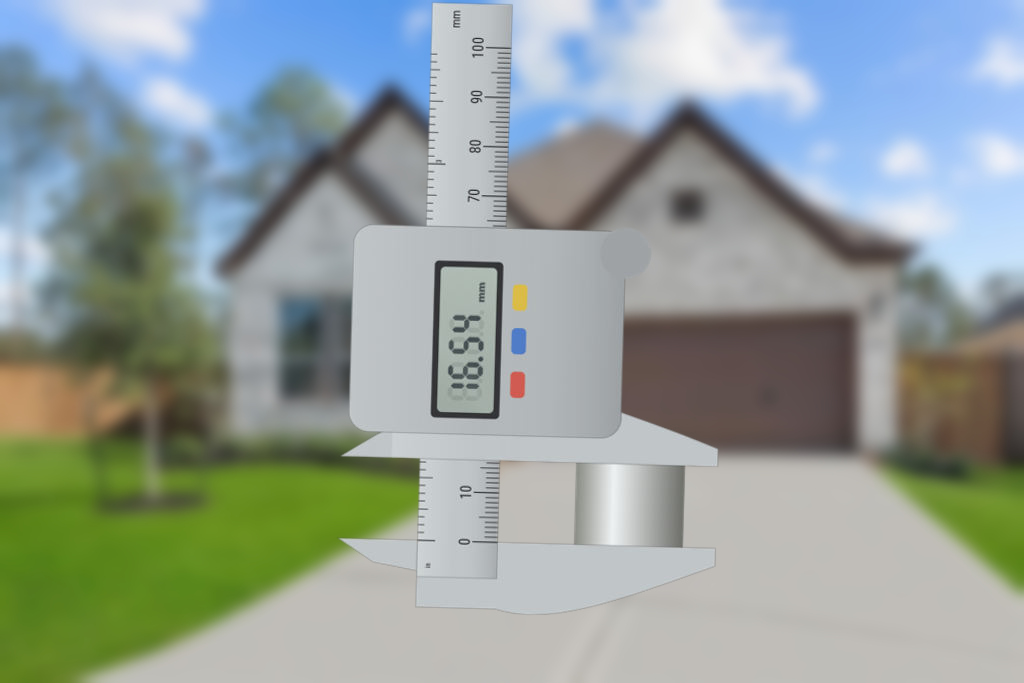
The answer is 16.54 mm
